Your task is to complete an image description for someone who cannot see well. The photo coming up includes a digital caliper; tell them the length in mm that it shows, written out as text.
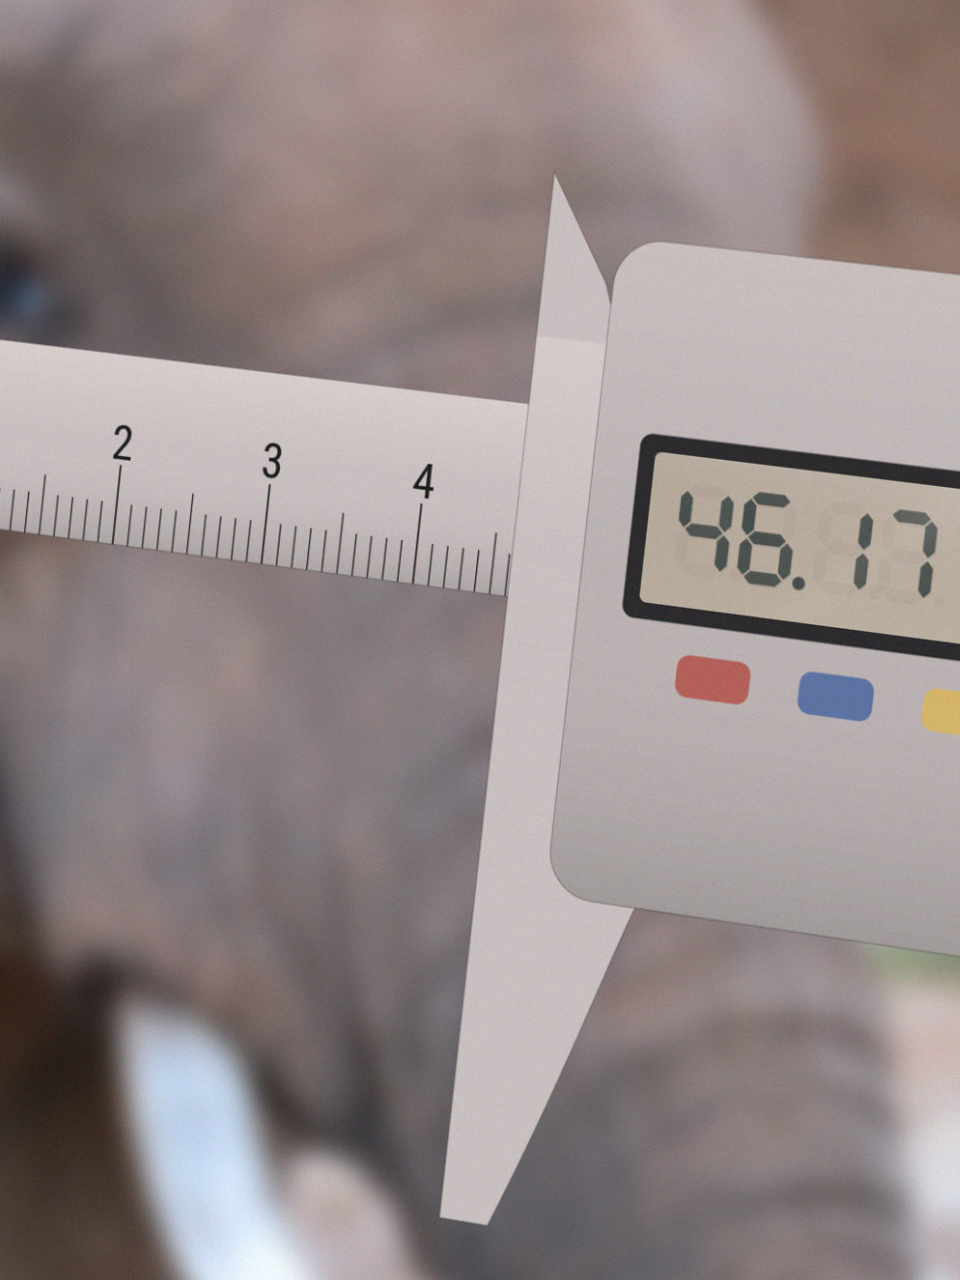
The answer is 46.17 mm
